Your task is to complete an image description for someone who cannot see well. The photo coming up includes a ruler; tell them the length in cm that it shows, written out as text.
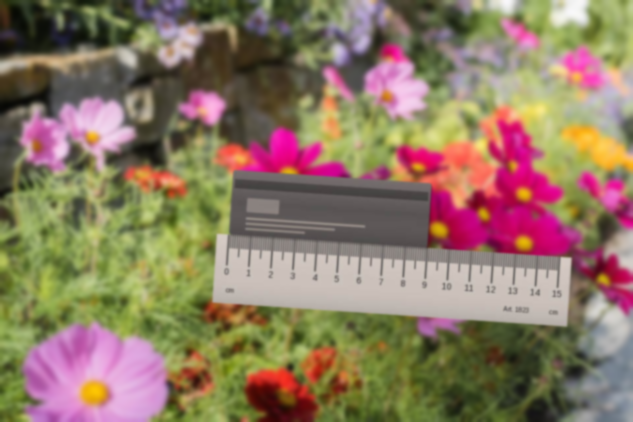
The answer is 9 cm
